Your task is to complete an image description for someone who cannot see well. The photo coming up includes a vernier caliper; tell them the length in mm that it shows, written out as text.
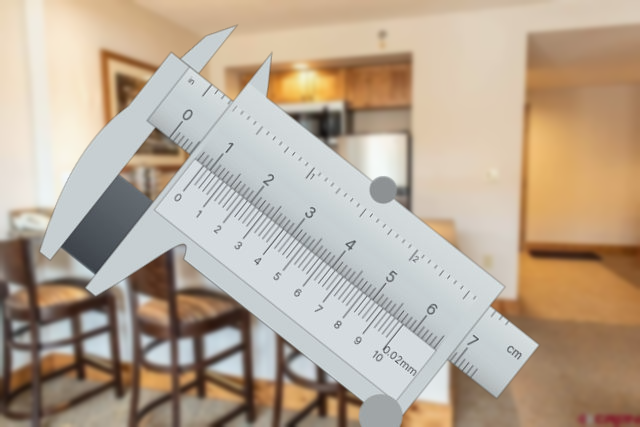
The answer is 8.5 mm
